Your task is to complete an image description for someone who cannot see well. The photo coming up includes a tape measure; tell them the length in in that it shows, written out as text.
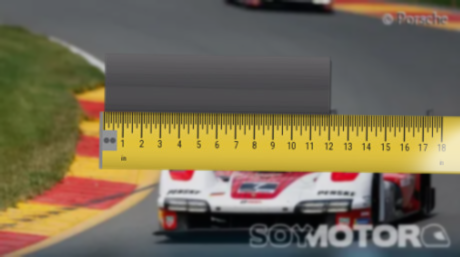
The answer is 12 in
